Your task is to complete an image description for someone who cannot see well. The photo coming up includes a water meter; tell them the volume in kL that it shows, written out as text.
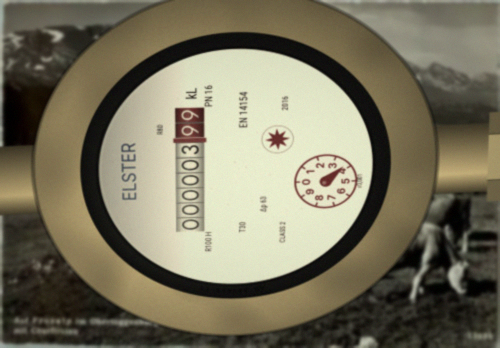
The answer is 3.993 kL
